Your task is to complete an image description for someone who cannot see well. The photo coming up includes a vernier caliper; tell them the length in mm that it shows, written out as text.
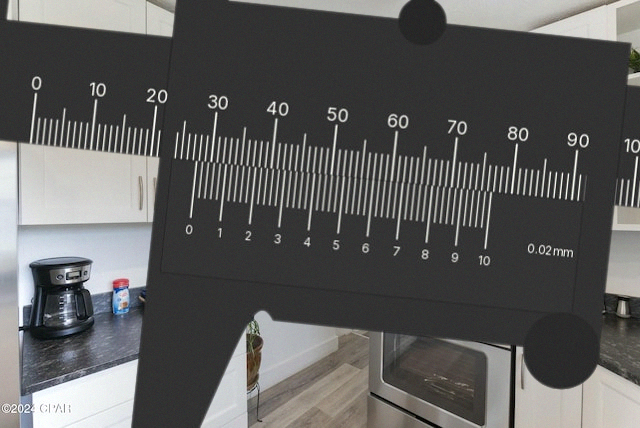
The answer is 27.6 mm
